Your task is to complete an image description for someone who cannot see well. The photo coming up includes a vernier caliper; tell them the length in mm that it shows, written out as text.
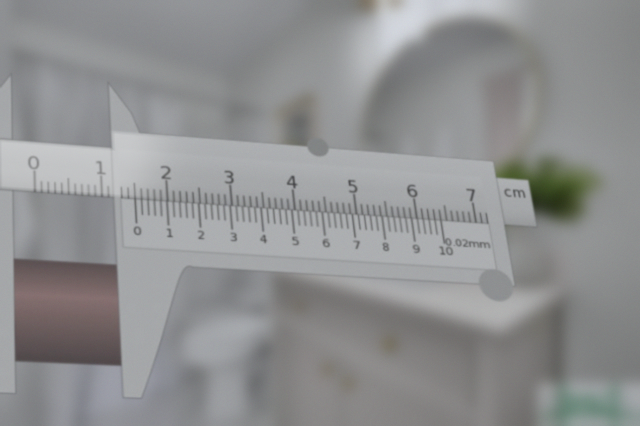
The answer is 15.0 mm
